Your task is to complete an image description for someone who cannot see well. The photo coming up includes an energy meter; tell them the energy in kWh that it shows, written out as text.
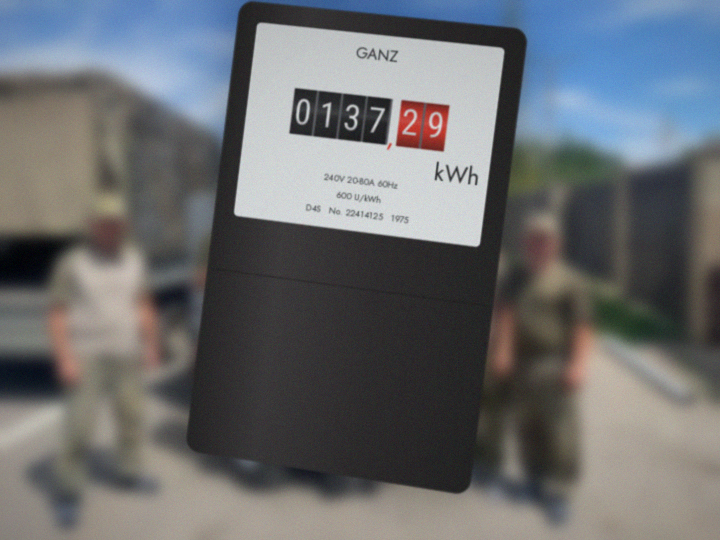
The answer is 137.29 kWh
